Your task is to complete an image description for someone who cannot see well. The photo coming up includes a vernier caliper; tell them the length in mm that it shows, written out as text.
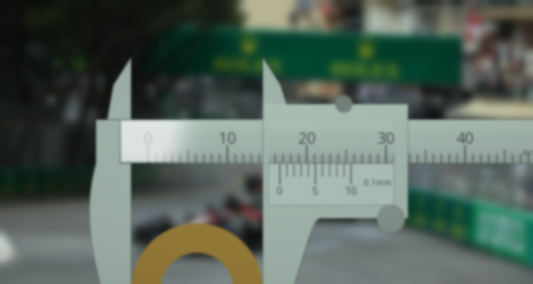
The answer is 16.6 mm
